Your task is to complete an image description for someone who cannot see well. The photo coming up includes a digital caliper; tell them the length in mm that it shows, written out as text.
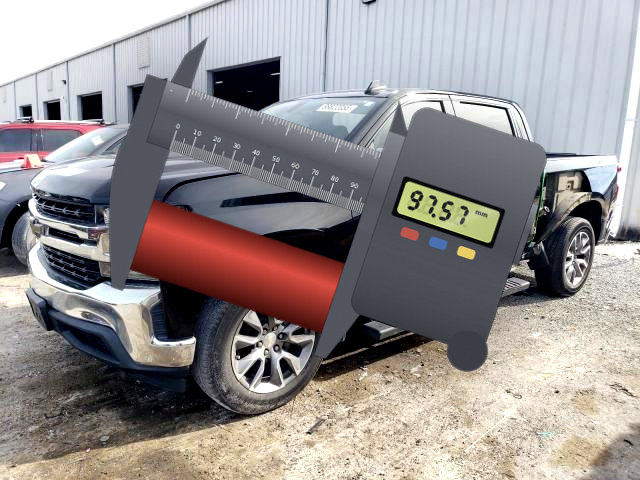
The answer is 97.57 mm
